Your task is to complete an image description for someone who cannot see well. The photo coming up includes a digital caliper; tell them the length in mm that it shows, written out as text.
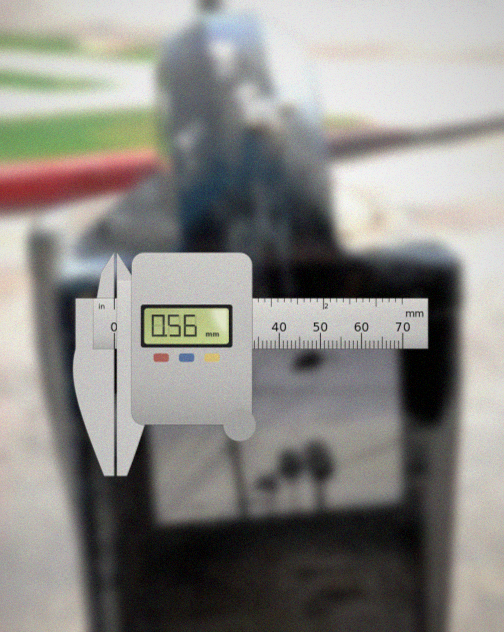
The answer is 0.56 mm
